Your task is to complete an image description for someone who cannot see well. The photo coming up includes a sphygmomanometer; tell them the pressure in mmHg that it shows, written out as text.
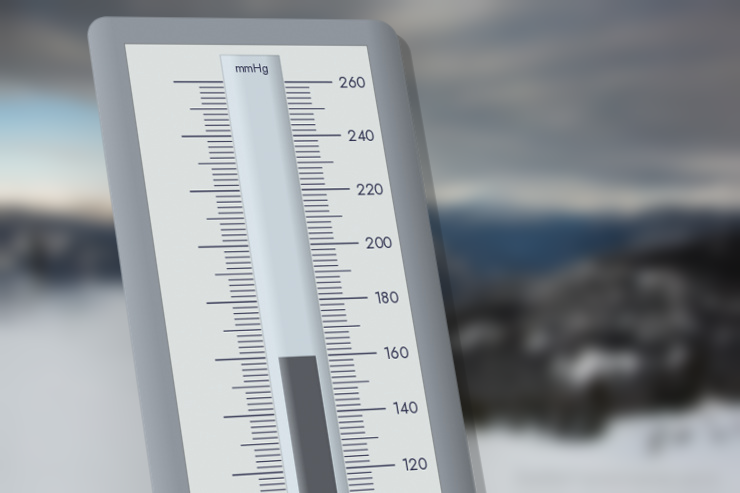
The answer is 160 mmHg
